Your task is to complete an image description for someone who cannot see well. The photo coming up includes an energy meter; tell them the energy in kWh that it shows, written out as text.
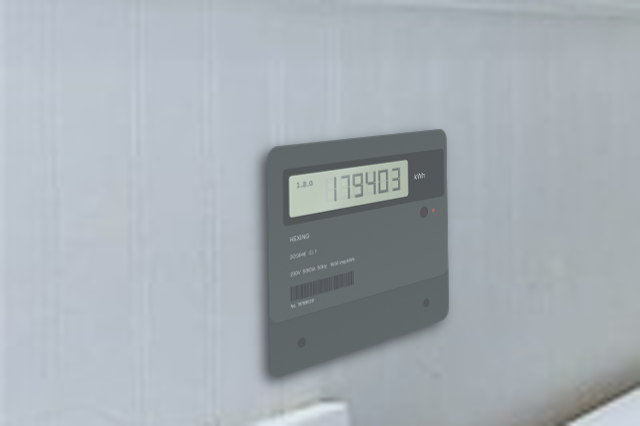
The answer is 179403 kWh
